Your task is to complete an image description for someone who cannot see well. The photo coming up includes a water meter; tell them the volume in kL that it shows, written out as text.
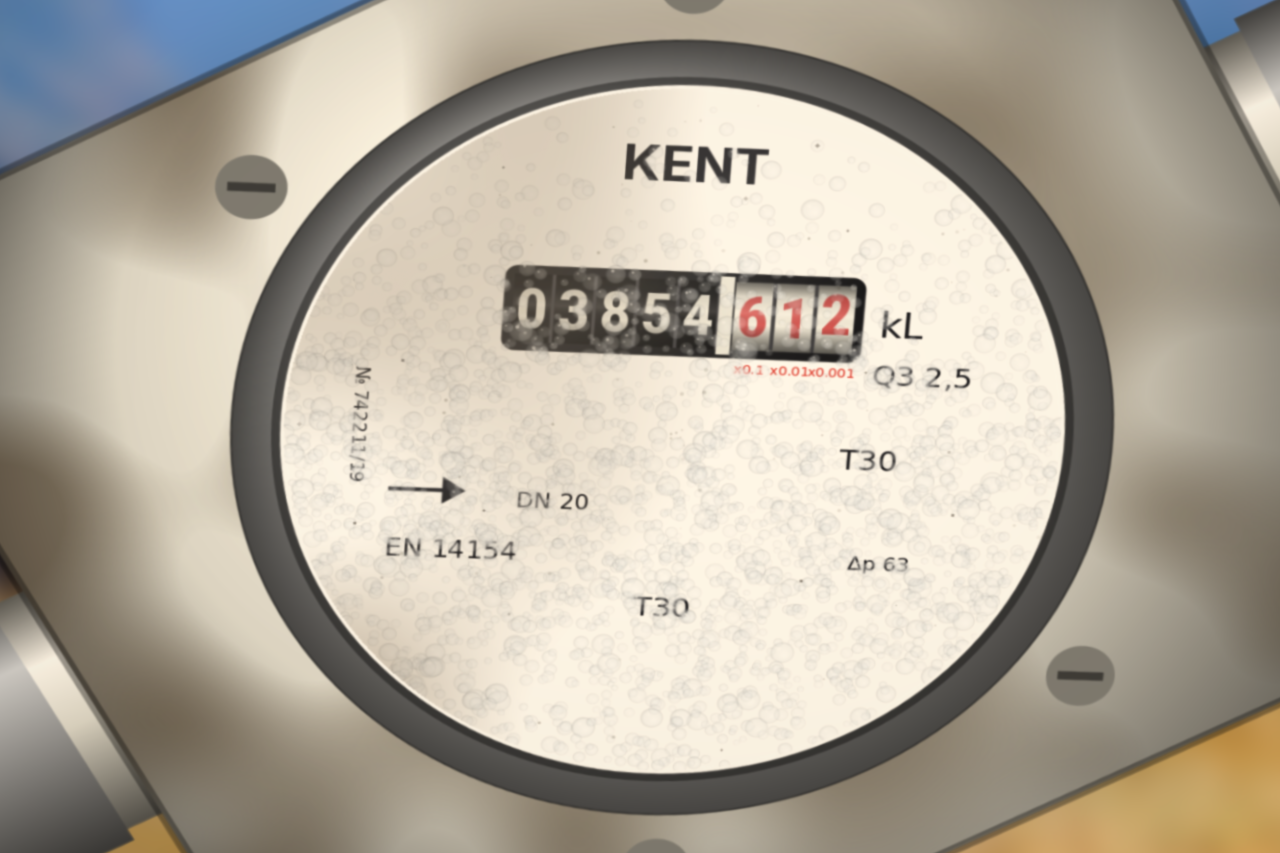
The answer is 3854.612 kL
